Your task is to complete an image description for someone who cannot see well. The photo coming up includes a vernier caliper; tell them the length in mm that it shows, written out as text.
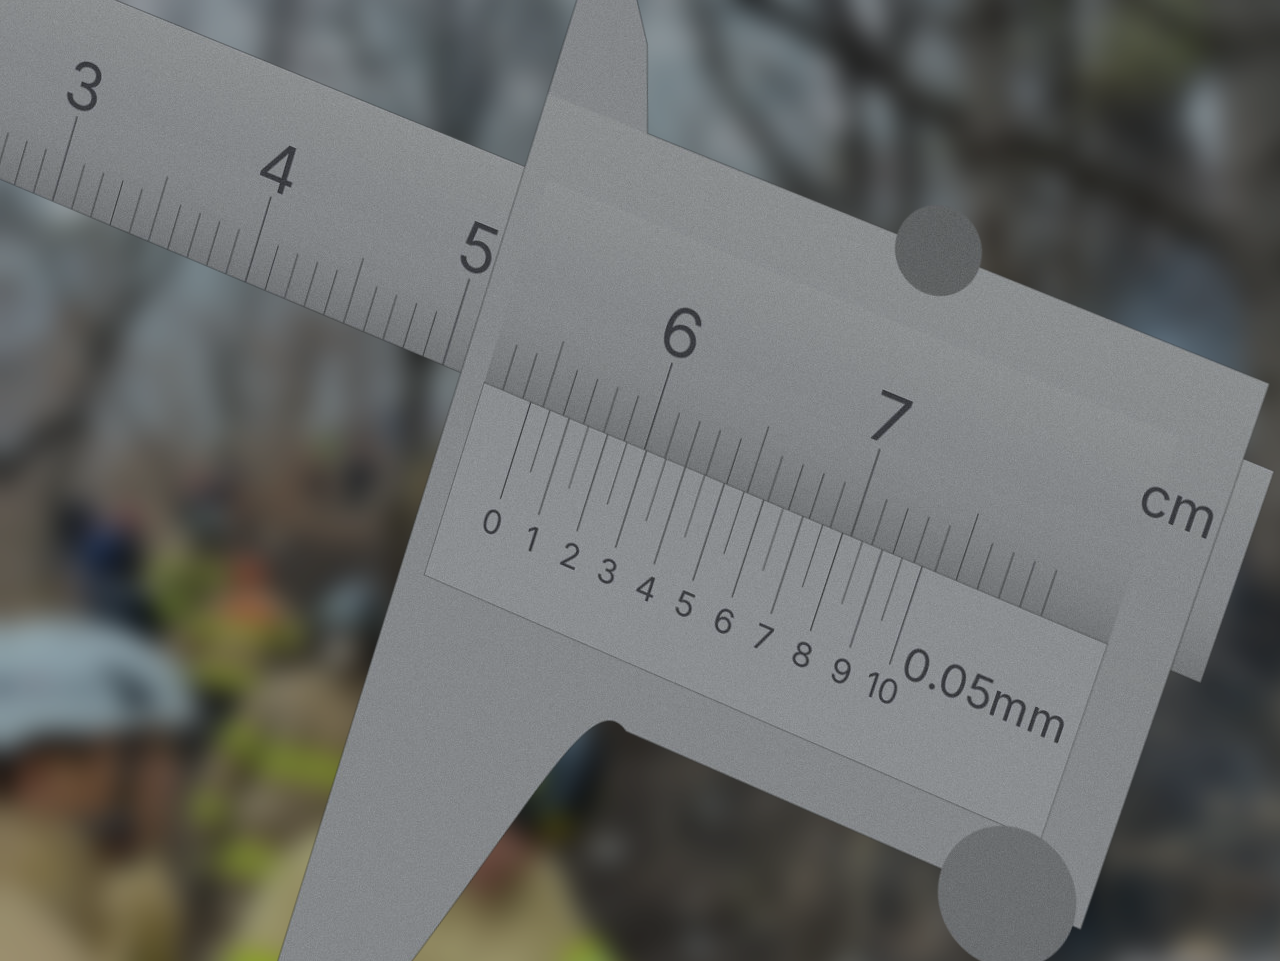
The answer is 54.4 mm
